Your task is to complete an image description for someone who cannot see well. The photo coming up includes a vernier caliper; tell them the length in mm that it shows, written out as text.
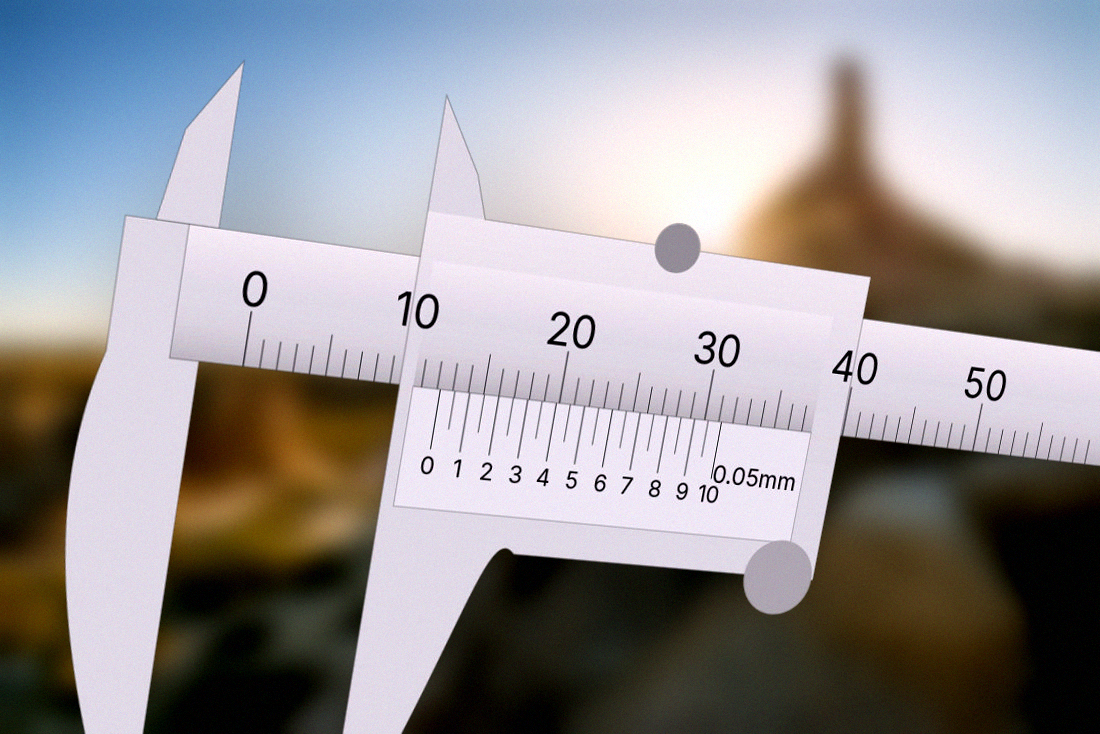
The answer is 12.2 mm
